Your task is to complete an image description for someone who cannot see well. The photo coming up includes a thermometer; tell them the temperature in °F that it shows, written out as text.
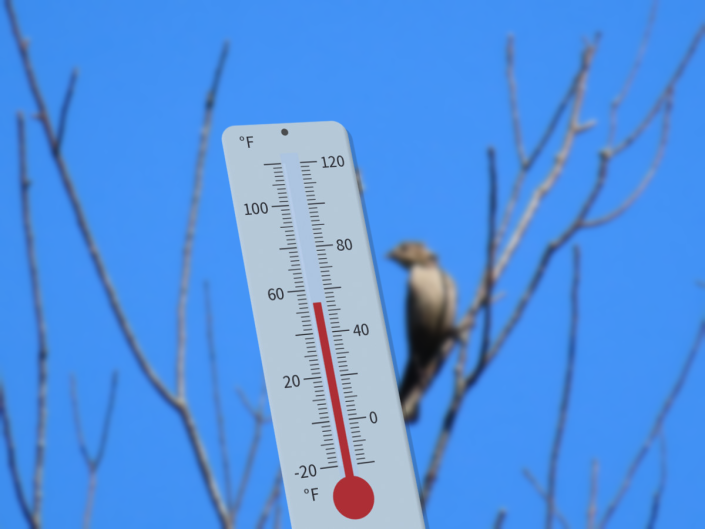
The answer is 54 °F
